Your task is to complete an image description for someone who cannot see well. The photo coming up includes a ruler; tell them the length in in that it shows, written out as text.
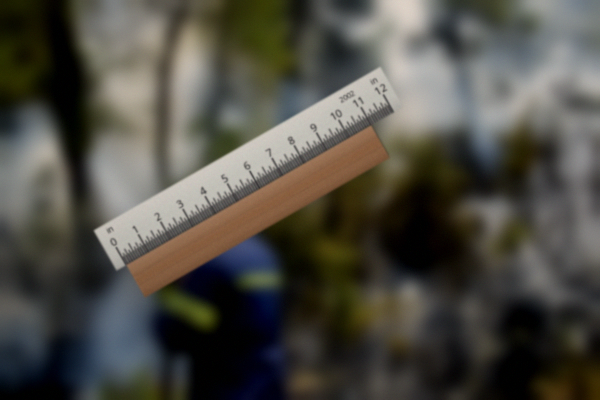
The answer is 11 in
